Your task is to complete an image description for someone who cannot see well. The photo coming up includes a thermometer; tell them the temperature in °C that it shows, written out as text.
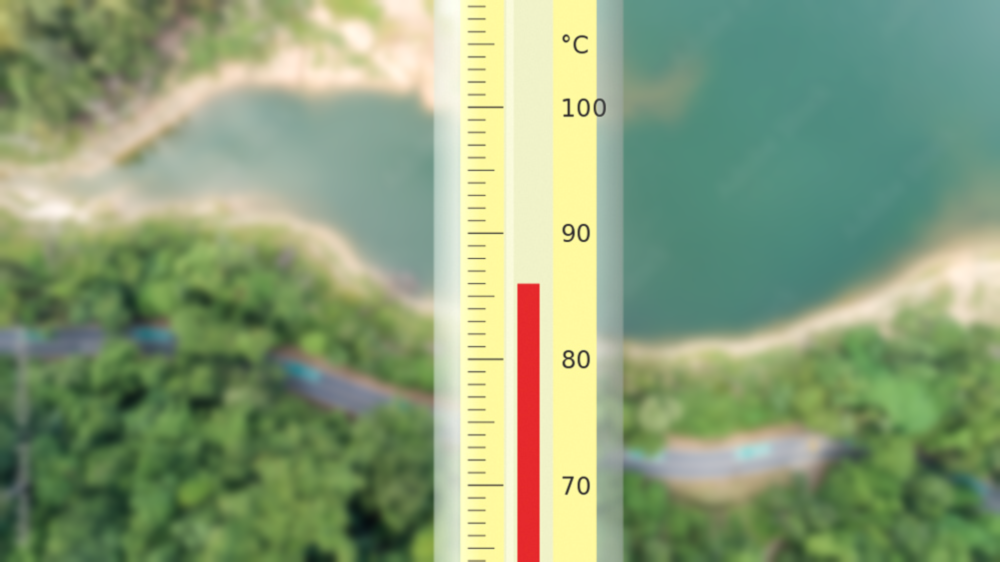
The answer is 86 °C
